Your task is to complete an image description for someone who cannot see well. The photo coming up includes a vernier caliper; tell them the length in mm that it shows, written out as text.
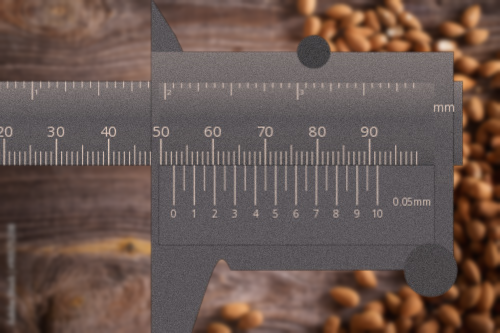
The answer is 52.5 mm
